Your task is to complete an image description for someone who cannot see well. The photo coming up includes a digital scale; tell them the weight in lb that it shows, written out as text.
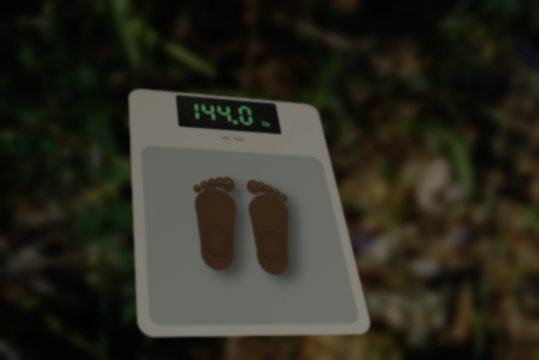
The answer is 144.0 lb
